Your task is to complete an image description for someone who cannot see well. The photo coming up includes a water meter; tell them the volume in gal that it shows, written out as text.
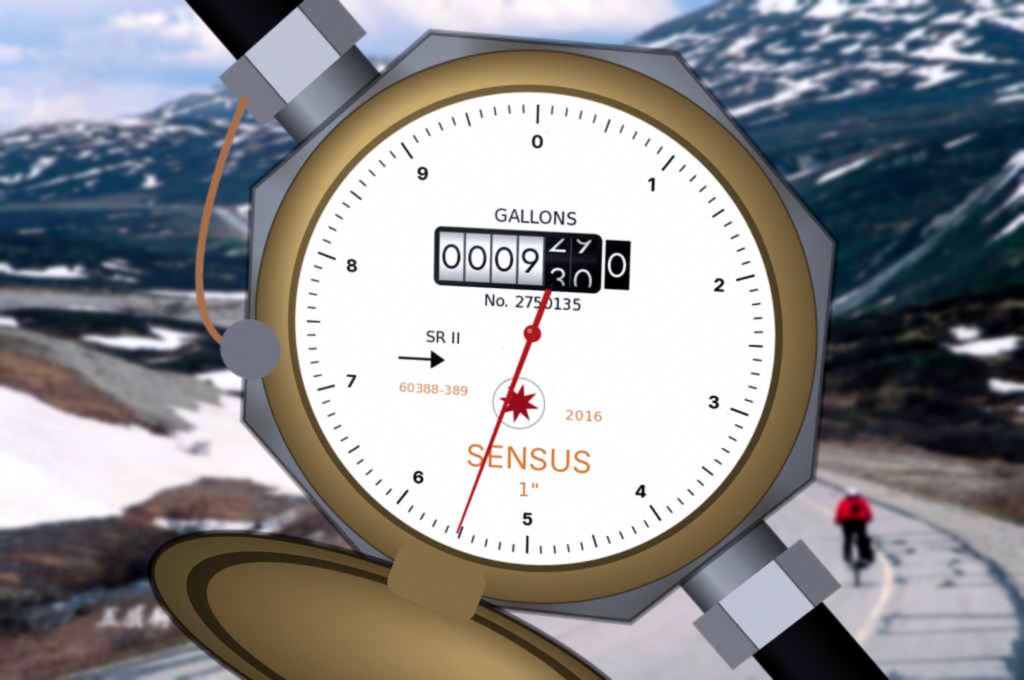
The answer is 9295.5 gal
